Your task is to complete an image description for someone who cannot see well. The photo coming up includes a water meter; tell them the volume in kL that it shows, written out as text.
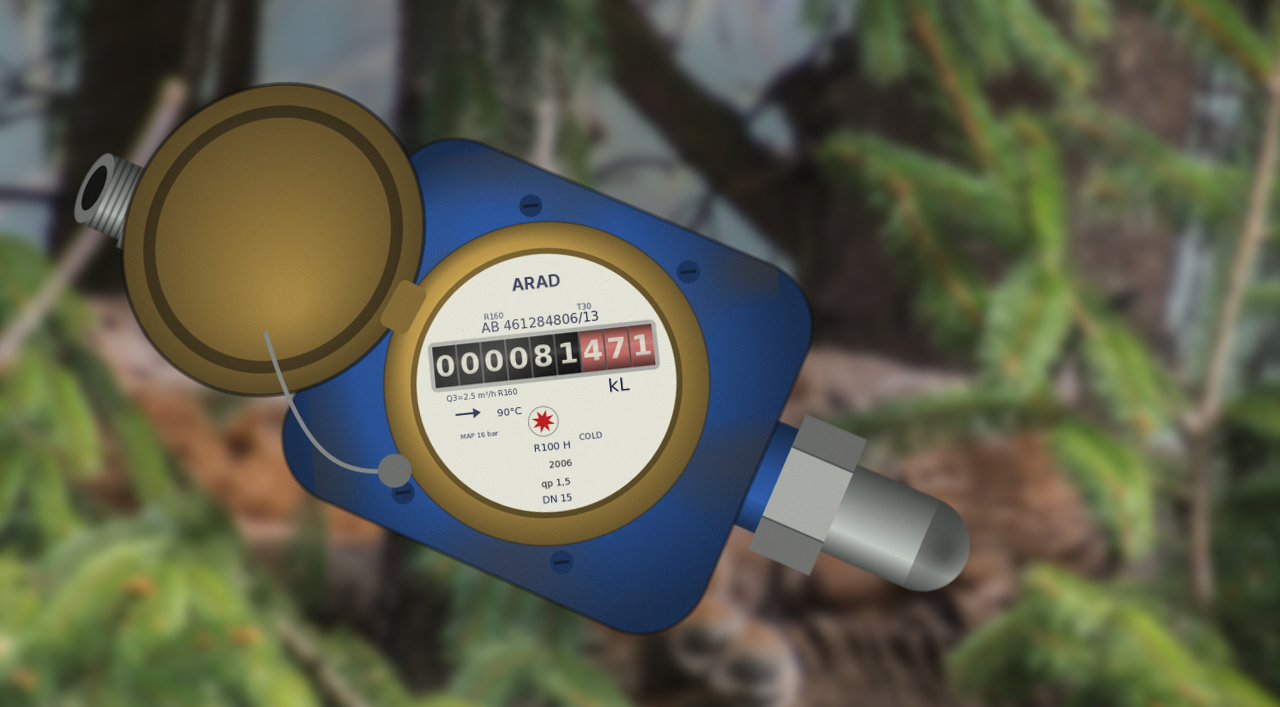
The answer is 81.471 kL
